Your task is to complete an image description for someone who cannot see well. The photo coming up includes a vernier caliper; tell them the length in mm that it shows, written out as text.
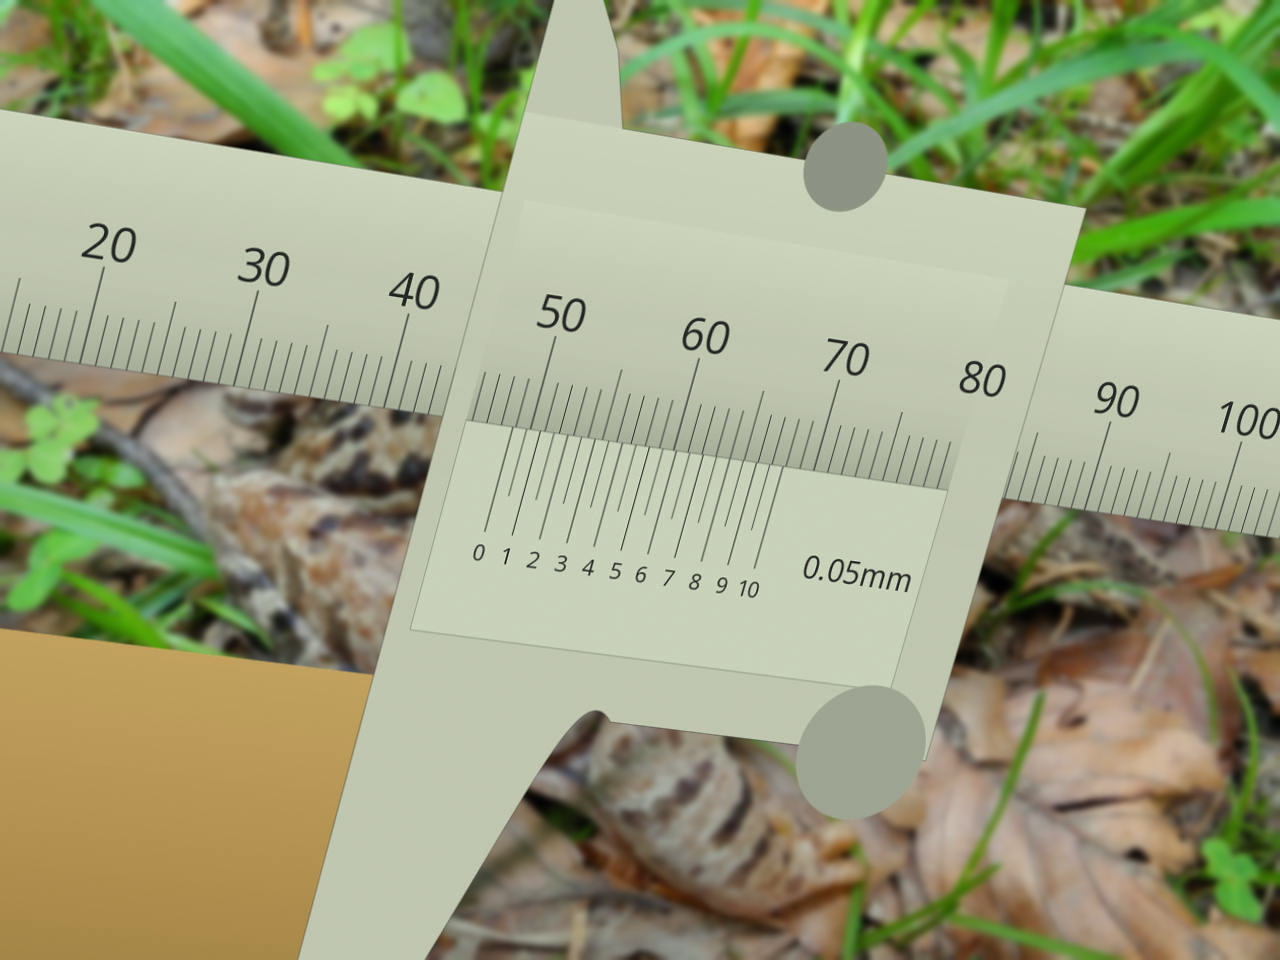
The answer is 48.8 mm
